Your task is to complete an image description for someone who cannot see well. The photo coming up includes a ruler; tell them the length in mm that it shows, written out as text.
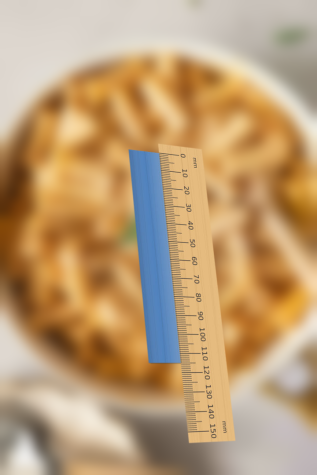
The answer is 115 mm
